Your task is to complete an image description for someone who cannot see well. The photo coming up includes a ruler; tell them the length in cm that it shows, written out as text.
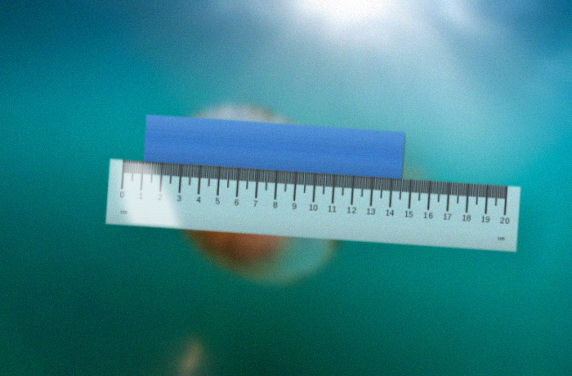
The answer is 13.5 cm
